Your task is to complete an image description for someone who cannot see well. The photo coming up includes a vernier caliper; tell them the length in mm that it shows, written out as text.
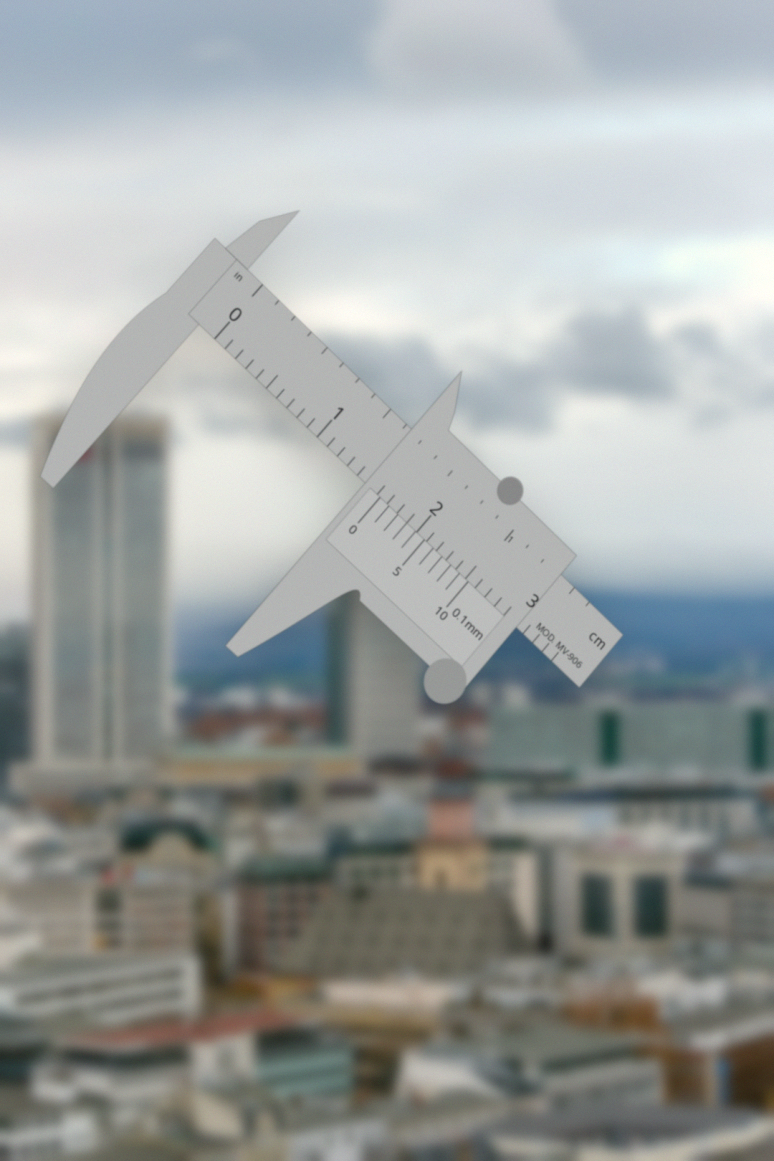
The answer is 16.3 mm
